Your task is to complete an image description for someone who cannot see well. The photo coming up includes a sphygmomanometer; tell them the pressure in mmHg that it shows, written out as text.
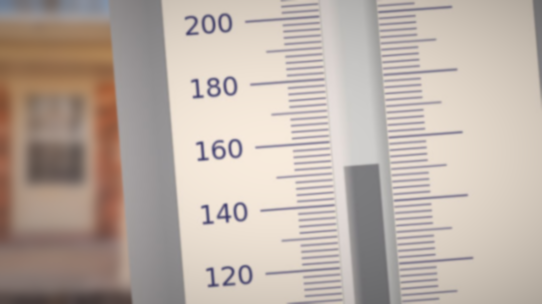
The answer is 152 mmHg
